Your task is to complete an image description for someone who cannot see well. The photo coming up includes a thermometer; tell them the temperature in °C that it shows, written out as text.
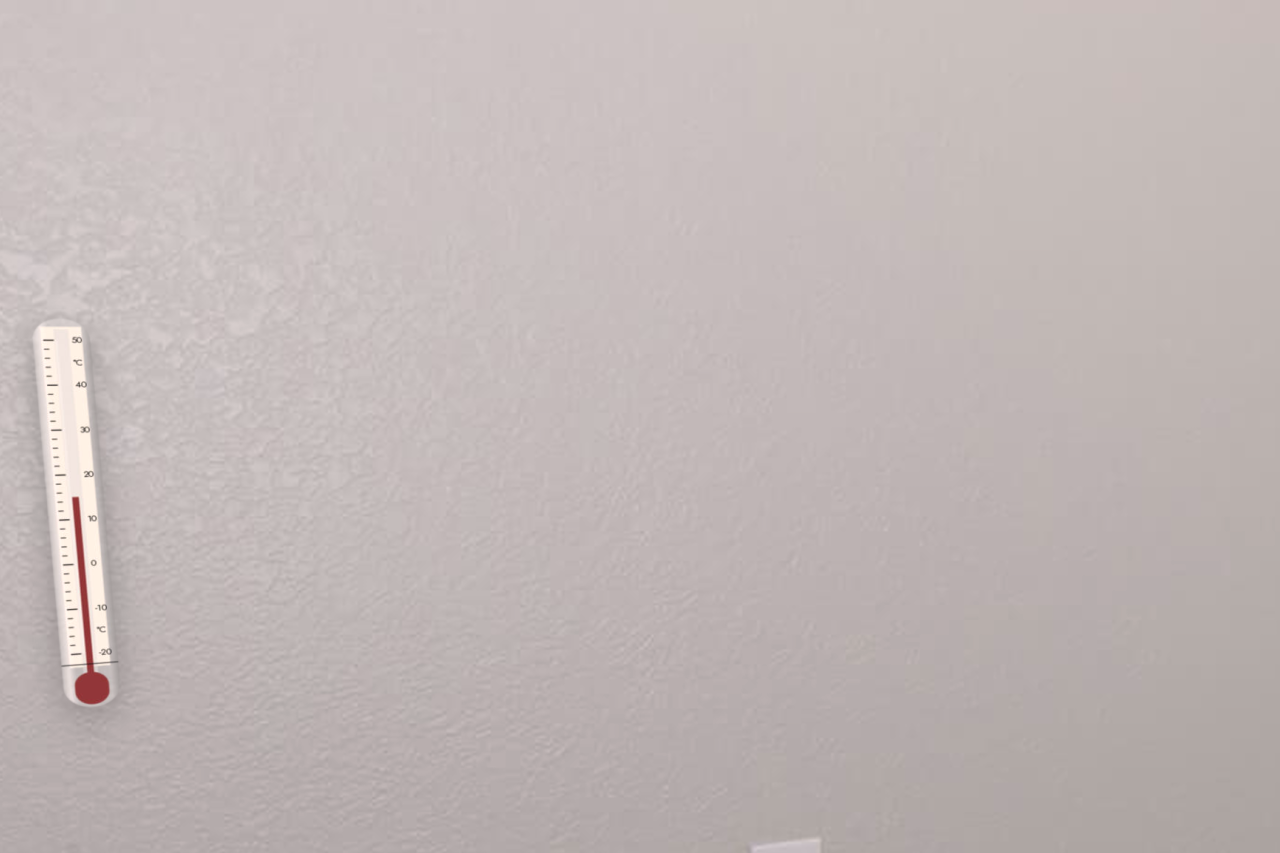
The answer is 15 °C
